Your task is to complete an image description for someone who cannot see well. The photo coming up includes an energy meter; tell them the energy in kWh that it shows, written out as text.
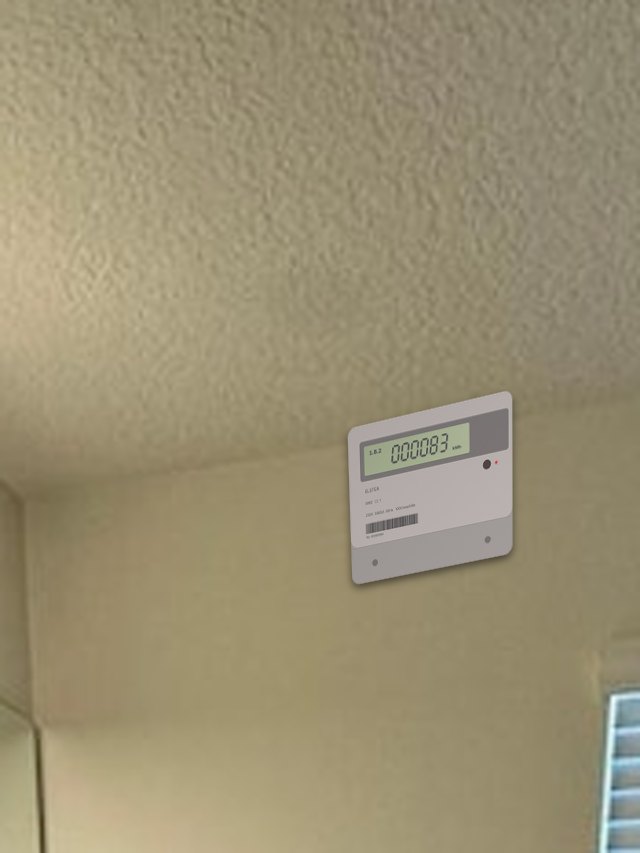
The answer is 83 kWh
